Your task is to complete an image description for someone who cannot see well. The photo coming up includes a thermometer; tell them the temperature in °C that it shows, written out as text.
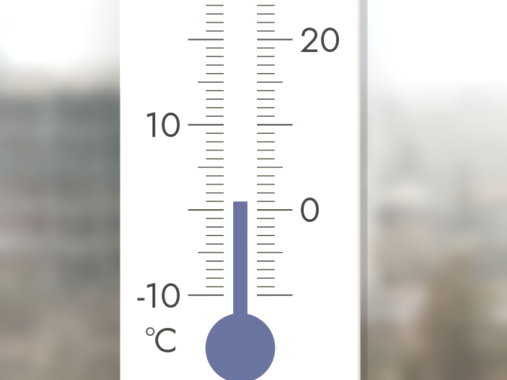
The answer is 1 °C
